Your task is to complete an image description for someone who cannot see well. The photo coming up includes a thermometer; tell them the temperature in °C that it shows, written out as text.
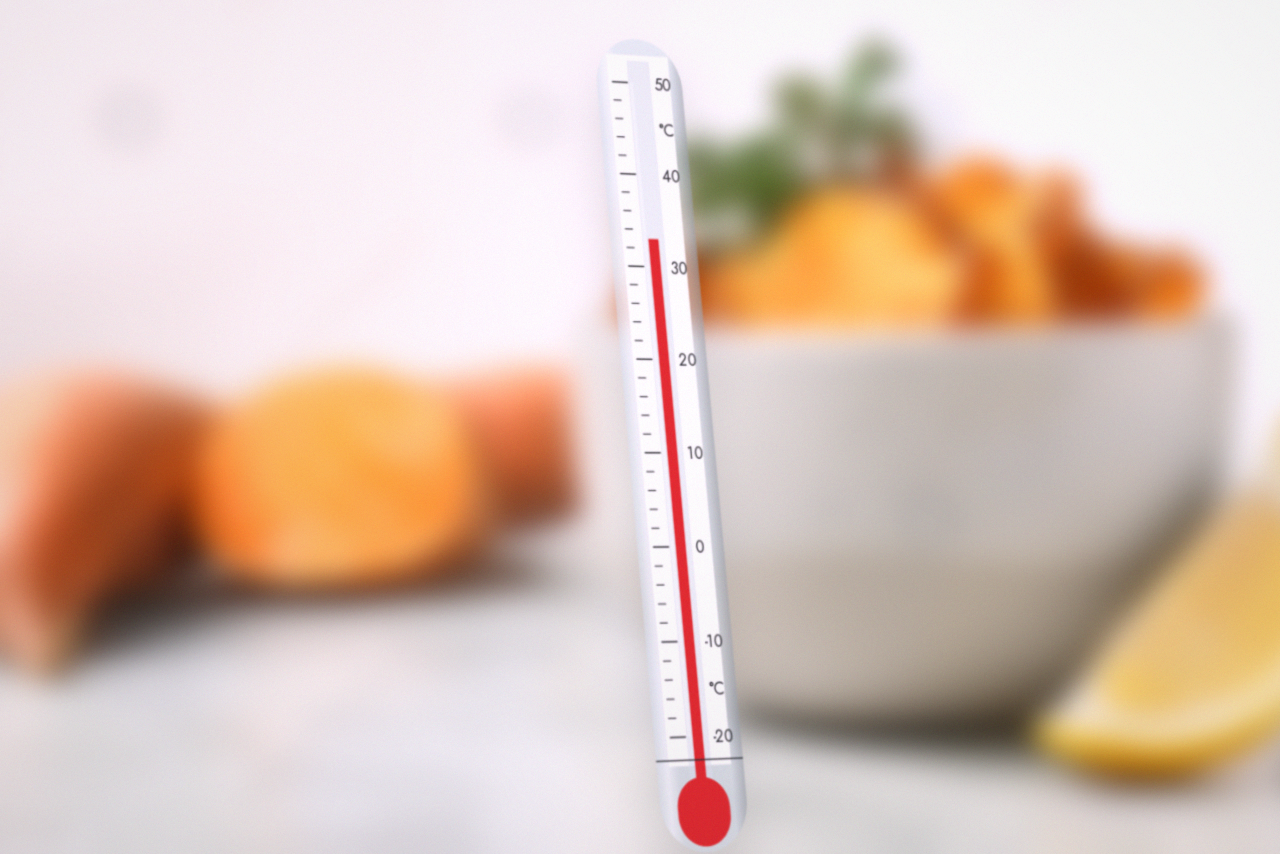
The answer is 33 °C
